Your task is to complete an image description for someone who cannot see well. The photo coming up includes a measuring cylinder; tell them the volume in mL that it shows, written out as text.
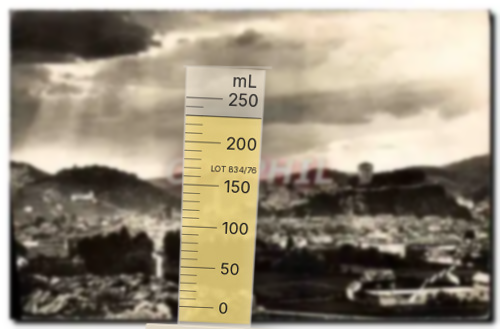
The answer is 230 mL
